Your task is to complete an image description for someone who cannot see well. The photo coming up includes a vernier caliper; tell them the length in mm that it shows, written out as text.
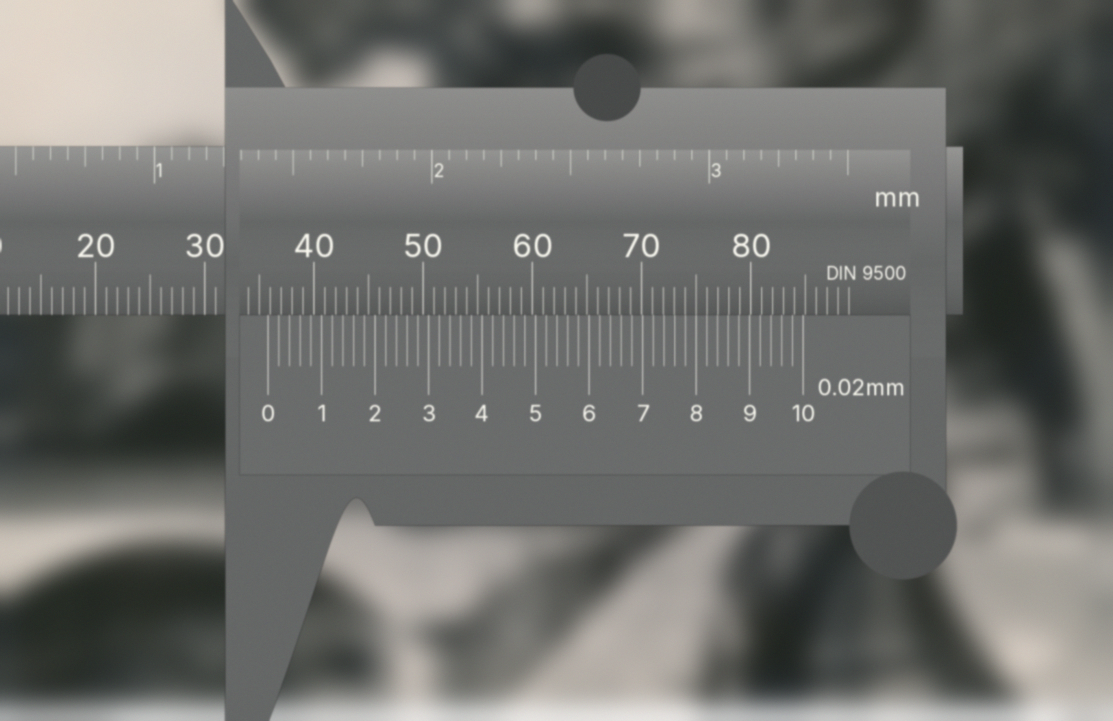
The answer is 35.8 mm
